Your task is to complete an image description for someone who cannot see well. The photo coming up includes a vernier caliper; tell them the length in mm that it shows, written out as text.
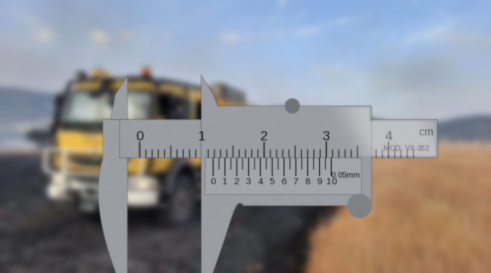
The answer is 11.8 mm
